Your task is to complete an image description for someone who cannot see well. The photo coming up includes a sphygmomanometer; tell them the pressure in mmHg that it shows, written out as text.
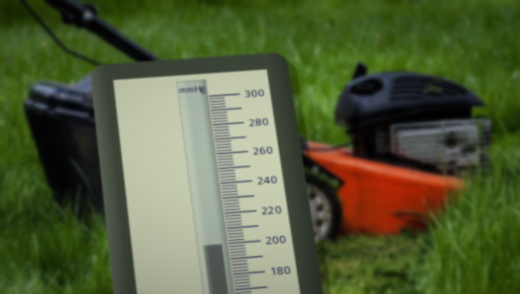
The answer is 200 mmHg
